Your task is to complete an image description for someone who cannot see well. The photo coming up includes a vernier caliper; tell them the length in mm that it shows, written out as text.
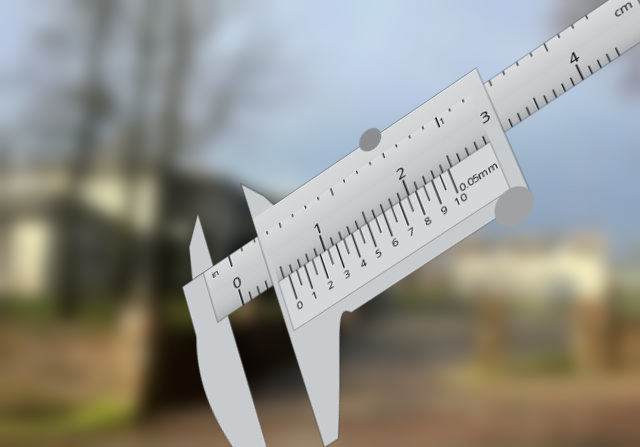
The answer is 5.6 mm
